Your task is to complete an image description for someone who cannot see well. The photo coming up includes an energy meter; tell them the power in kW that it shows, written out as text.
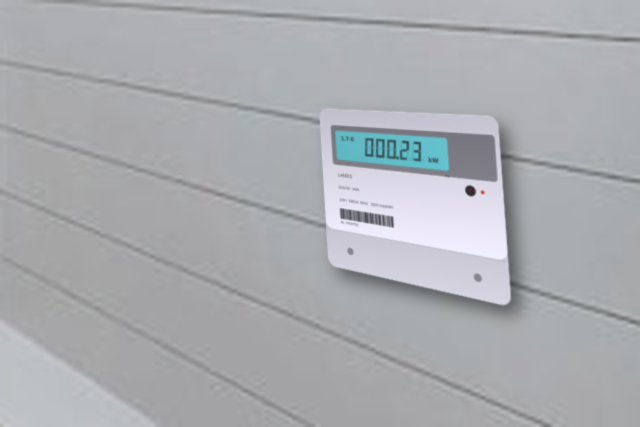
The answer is 0.23 kW
